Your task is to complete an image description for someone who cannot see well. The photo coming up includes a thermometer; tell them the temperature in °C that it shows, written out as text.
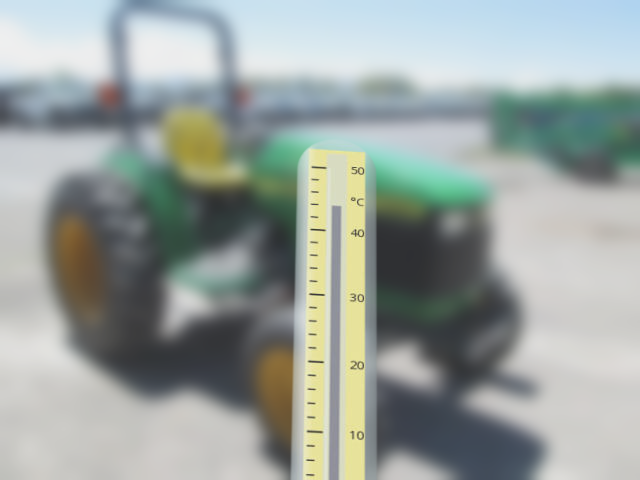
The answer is 44 °C
